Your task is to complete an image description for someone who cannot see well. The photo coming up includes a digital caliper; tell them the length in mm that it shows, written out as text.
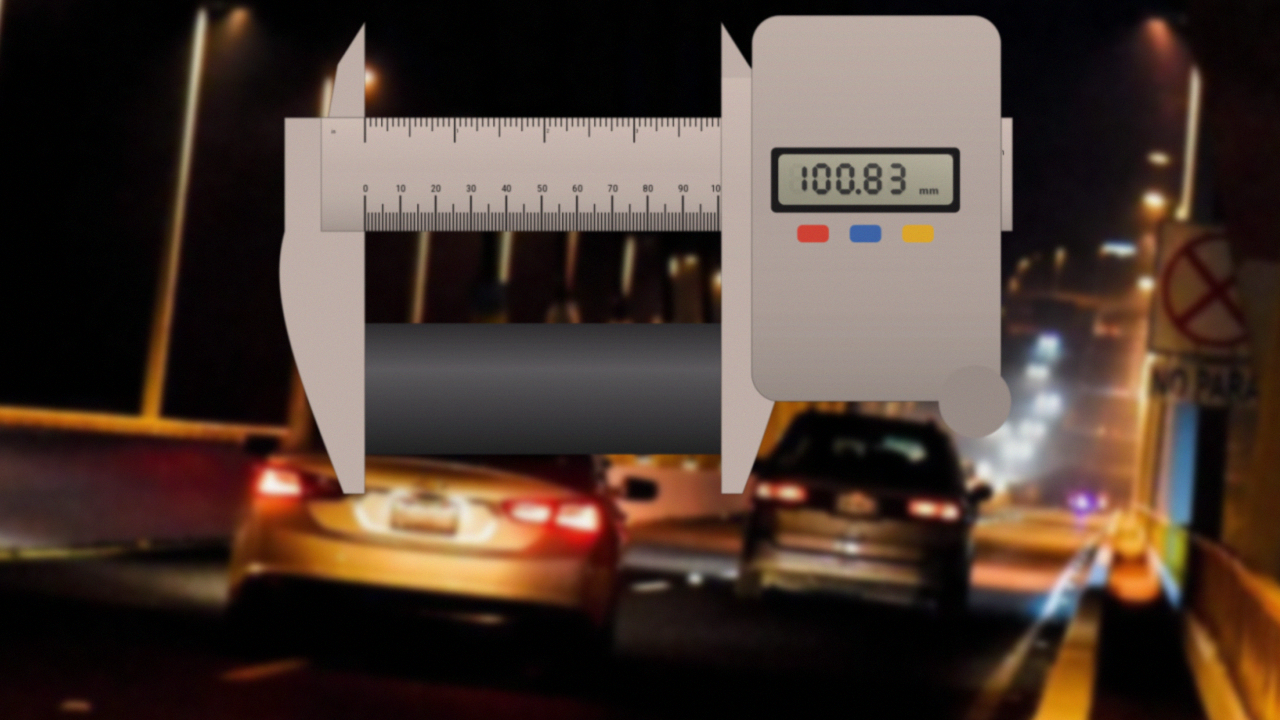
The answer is 100.83 mm
